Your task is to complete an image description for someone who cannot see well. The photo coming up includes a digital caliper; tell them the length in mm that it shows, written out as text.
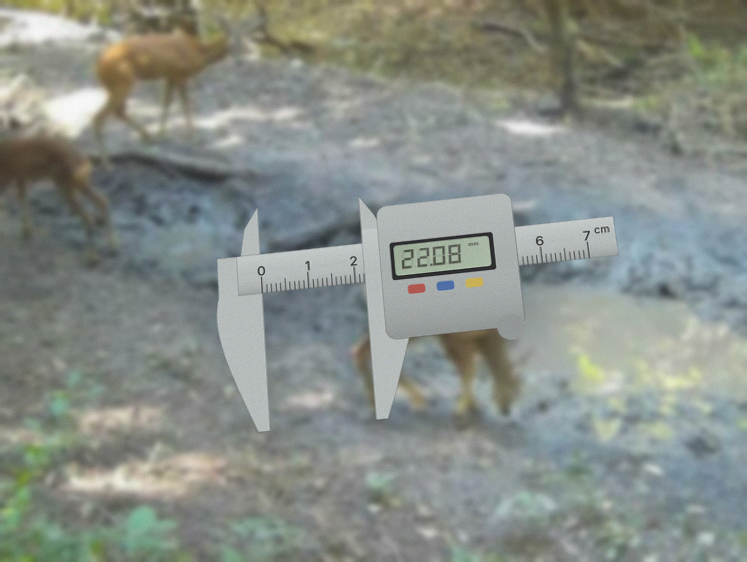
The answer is 22.08 mm
